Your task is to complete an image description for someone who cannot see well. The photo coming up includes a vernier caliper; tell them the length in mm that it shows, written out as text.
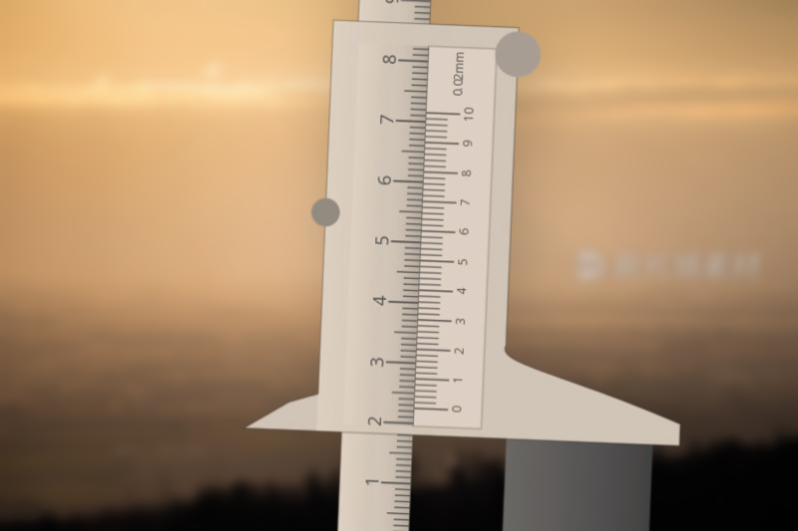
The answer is 22.5 mm
